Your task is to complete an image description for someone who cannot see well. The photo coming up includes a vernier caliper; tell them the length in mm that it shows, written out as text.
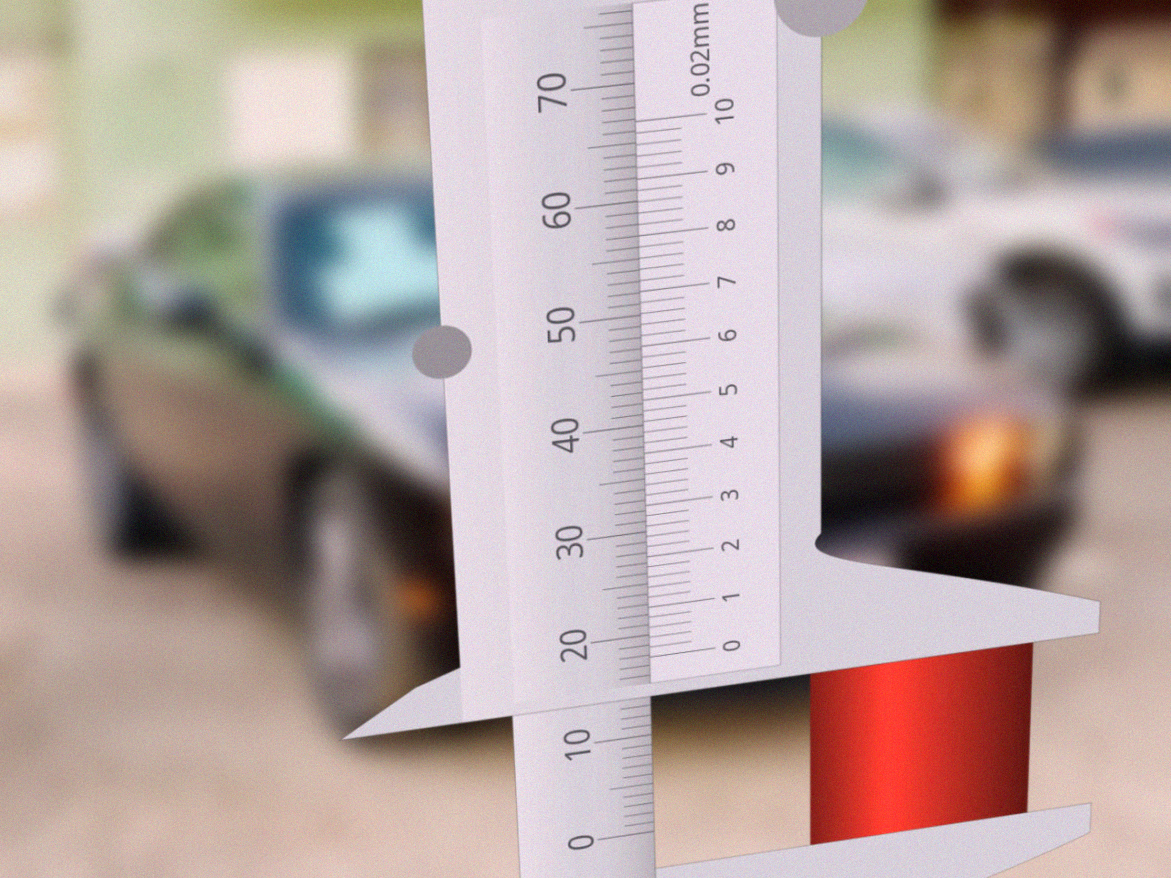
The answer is 17.8 mm
